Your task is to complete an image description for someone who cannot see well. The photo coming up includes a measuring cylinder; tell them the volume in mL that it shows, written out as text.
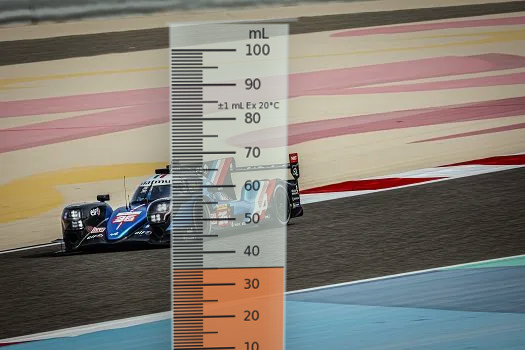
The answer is 35 mL
